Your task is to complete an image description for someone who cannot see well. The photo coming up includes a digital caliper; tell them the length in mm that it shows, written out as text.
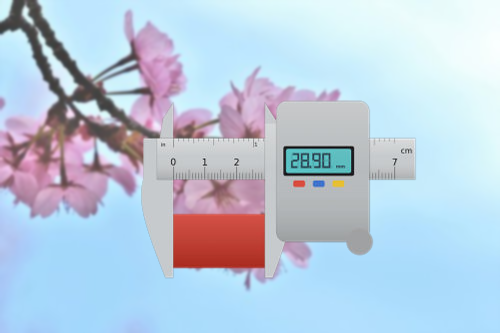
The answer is 28.90 mm
